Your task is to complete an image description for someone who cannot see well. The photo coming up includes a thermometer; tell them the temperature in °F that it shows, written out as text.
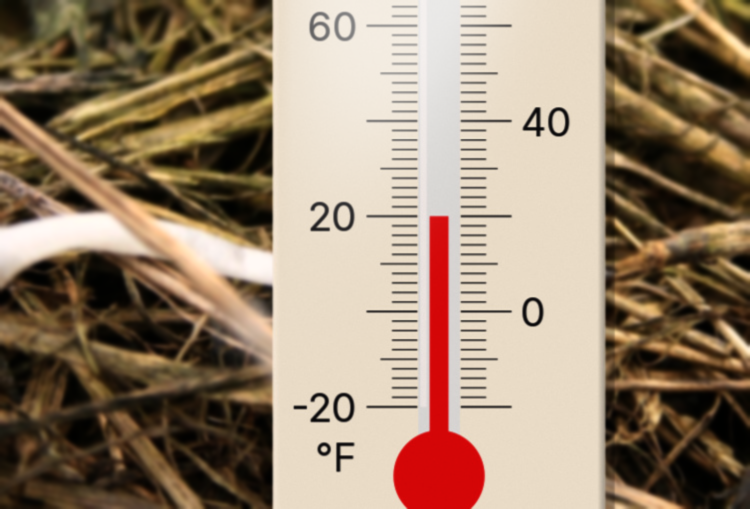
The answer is 20 °F
